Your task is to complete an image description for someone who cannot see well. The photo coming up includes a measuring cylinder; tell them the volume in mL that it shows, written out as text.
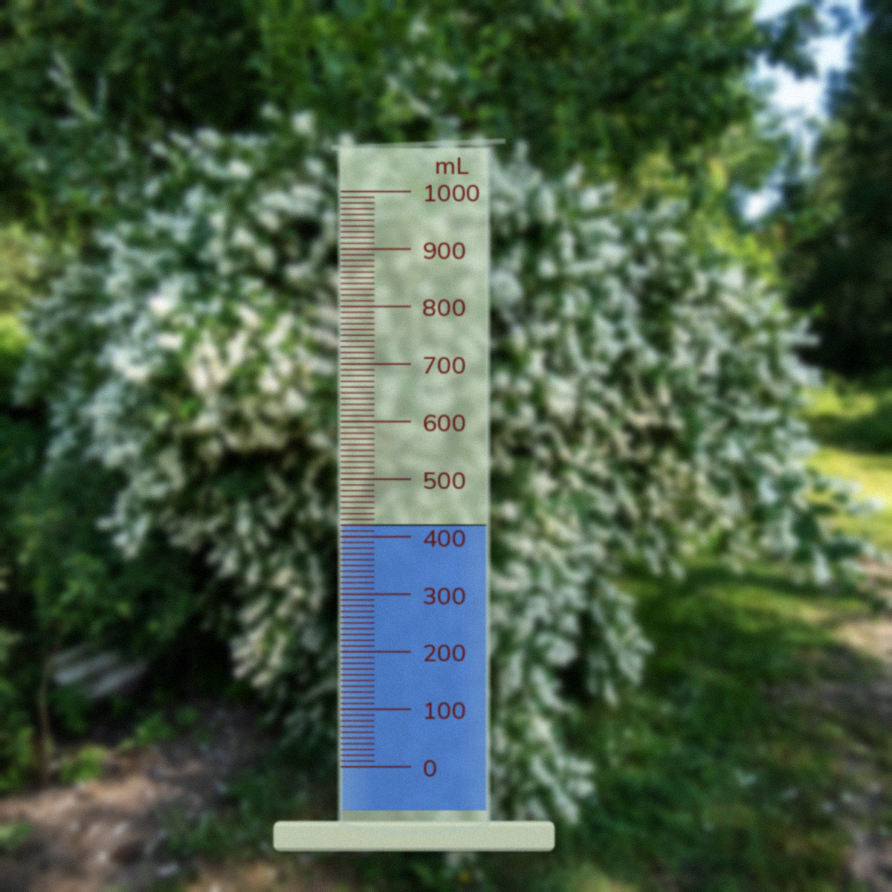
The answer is 420 mL
